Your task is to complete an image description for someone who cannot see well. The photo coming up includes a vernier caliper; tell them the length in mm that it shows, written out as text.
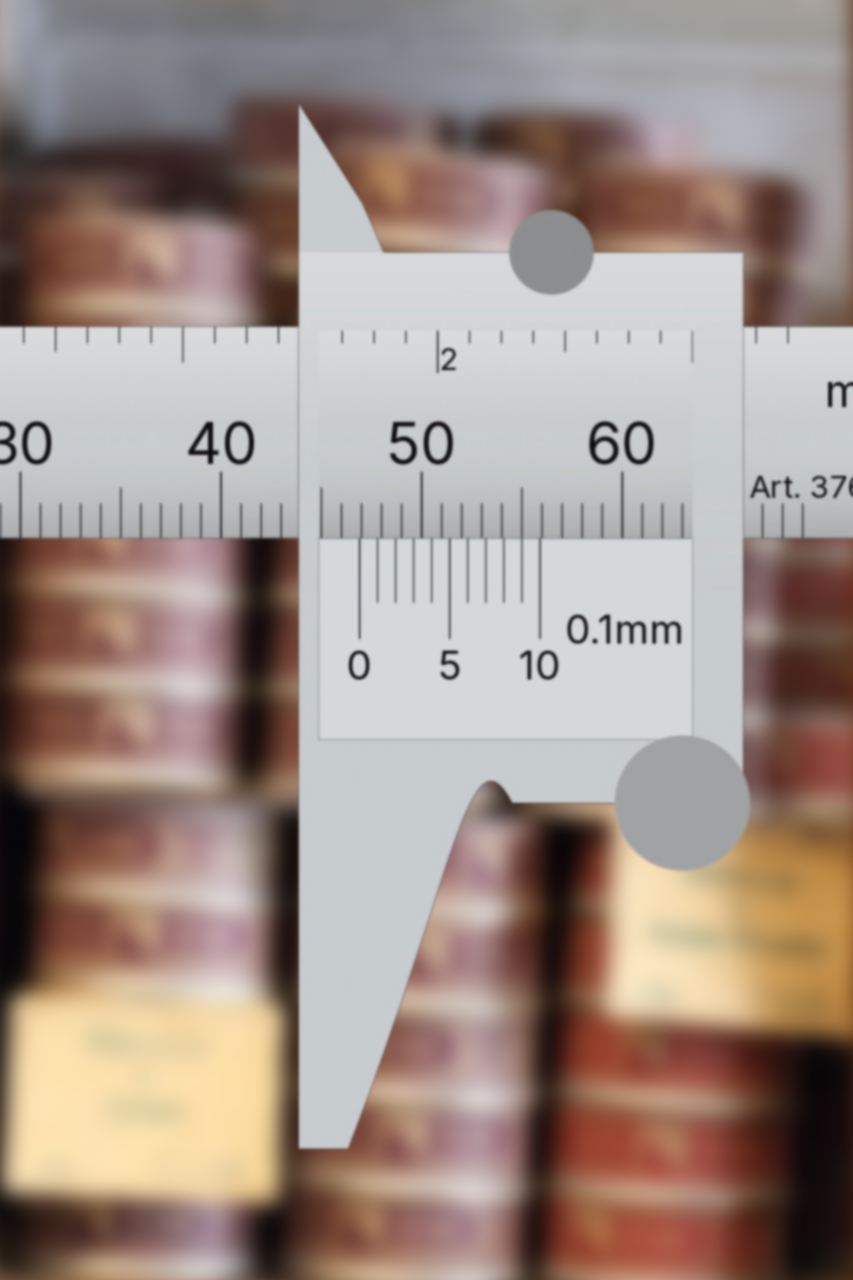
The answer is 46.9 mm
